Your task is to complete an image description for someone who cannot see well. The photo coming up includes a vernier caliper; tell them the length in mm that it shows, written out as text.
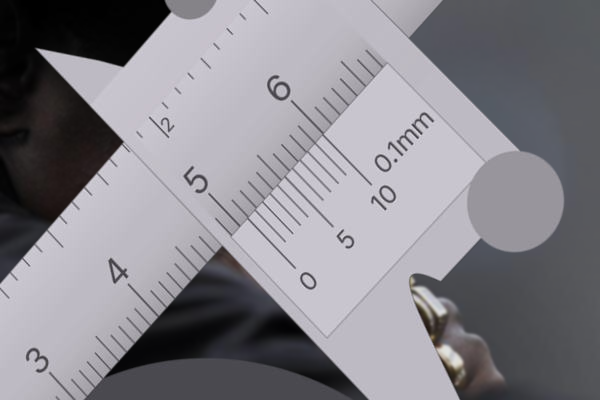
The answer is 50.9 mm
